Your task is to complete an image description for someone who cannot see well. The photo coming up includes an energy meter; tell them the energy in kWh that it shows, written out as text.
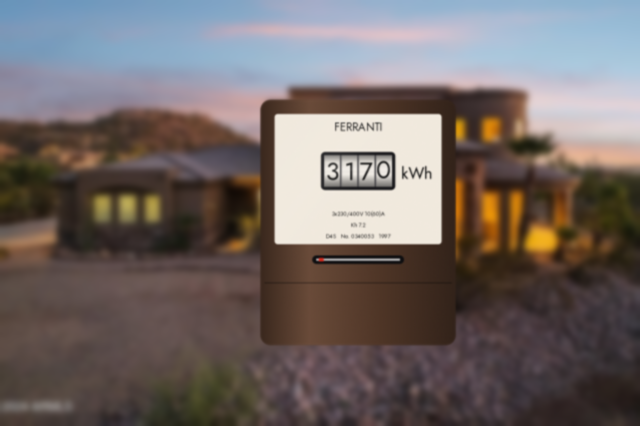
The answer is 3170 kWh
